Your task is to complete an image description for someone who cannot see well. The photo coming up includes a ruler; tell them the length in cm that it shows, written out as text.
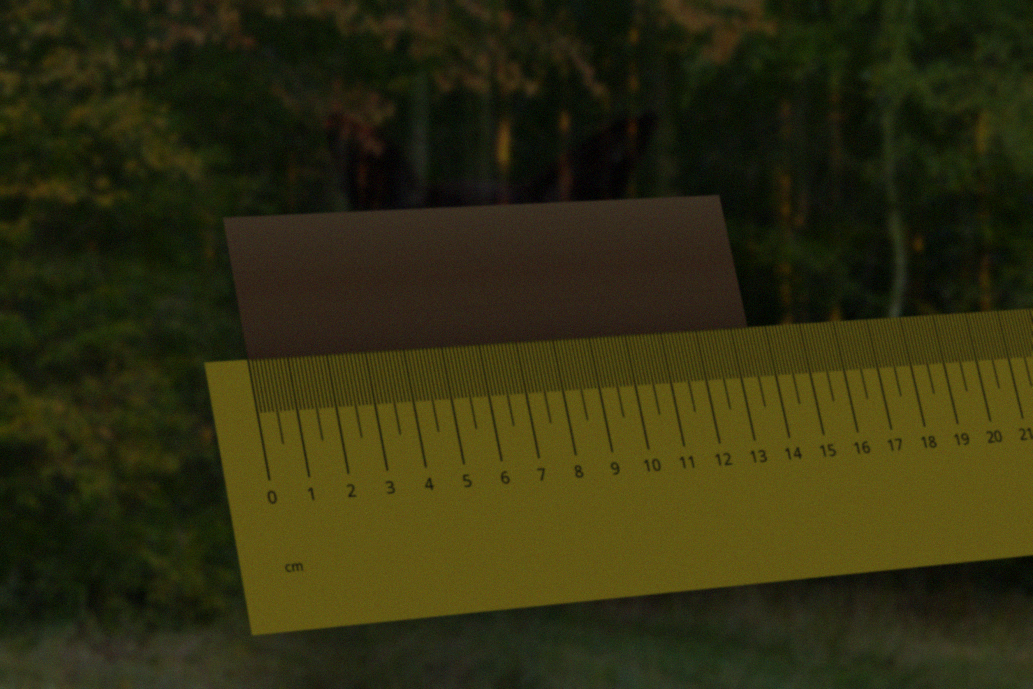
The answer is 13.5 cm
